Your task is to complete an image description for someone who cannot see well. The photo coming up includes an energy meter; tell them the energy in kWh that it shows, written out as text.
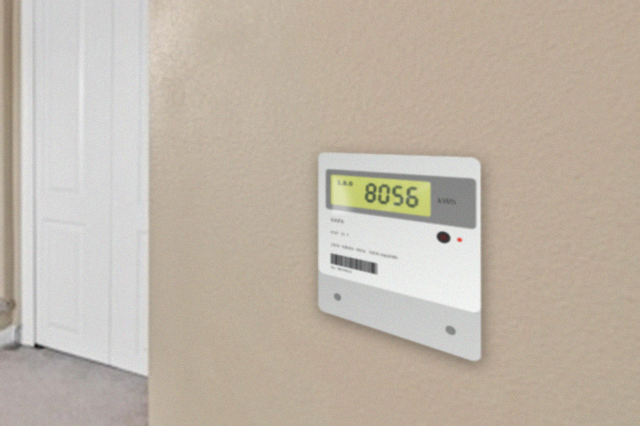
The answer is 8056 kWh
